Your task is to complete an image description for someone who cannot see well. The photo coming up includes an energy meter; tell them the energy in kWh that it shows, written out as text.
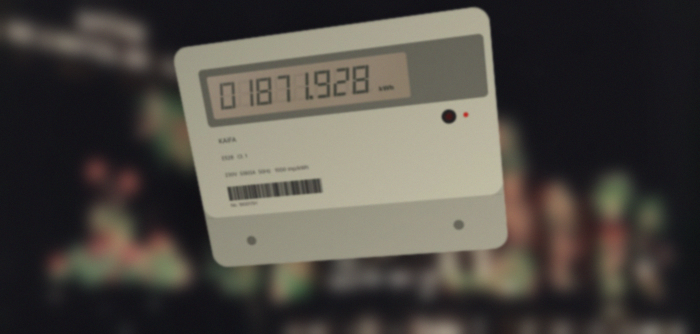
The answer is 1871.928 kWh
